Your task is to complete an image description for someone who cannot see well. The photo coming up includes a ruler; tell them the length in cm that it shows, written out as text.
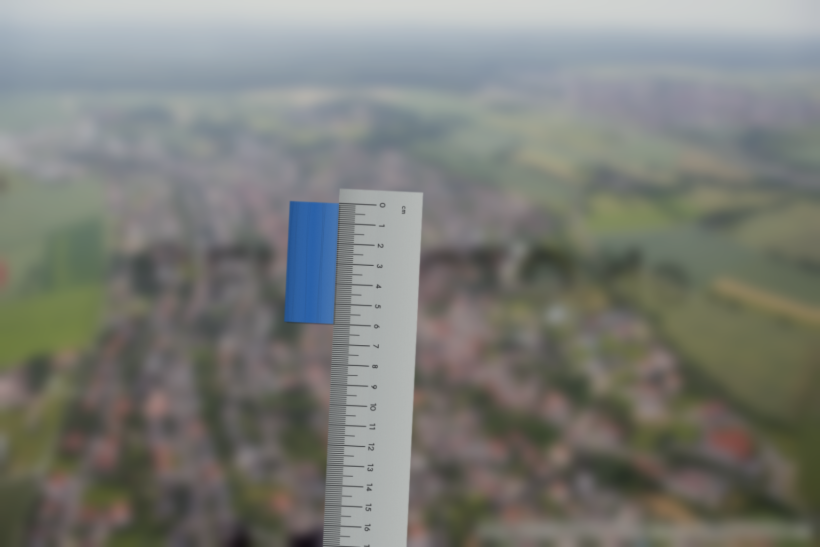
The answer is 6 cm
